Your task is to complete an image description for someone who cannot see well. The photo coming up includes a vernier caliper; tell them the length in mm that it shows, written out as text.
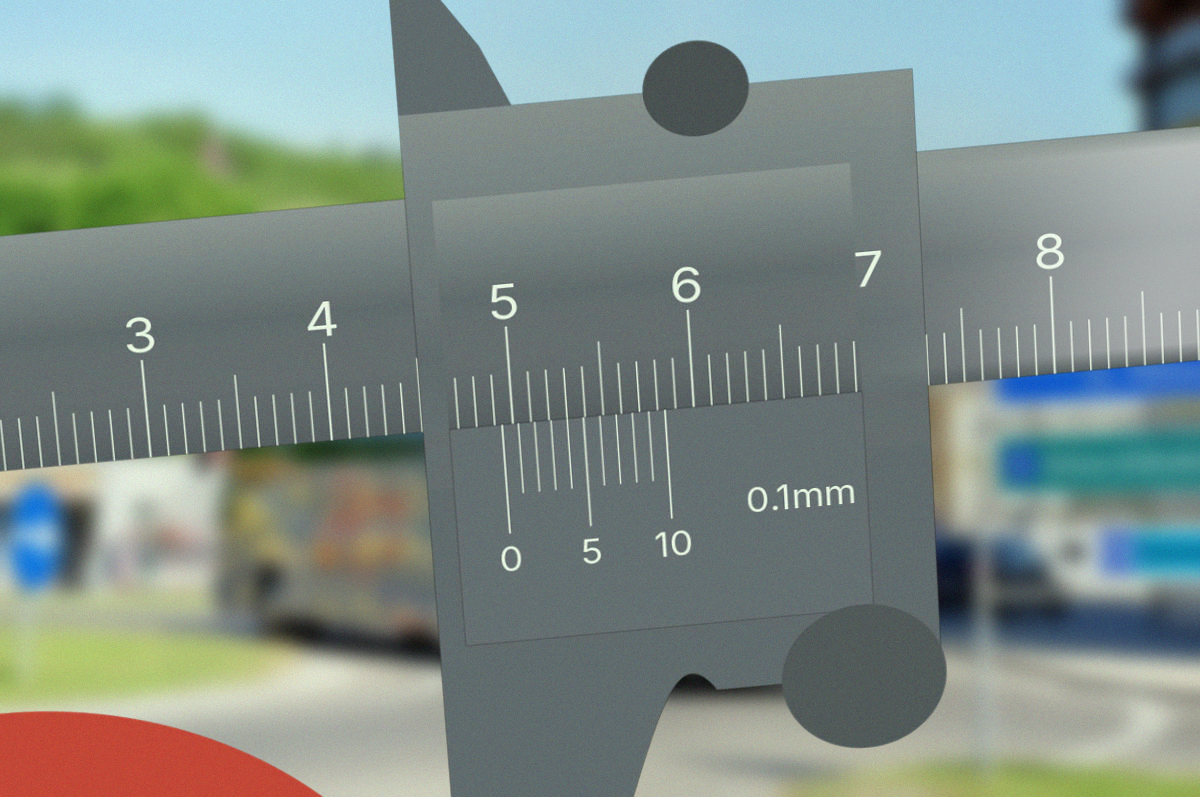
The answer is 49.4 mm
